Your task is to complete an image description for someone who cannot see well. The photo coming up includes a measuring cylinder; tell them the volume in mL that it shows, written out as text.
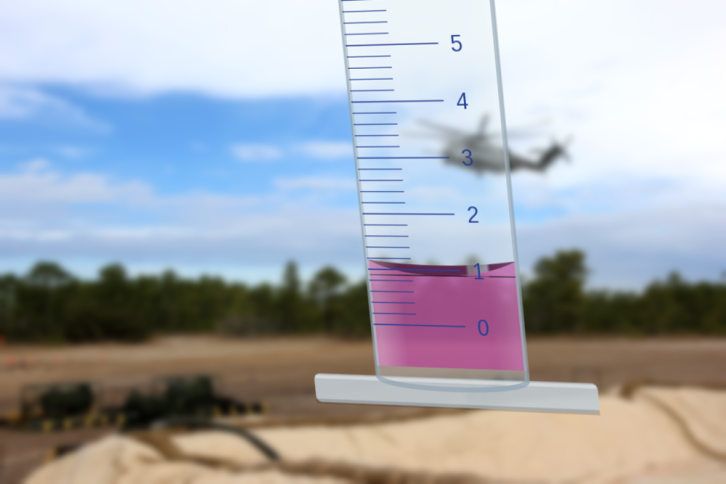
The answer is 0.9 mL
